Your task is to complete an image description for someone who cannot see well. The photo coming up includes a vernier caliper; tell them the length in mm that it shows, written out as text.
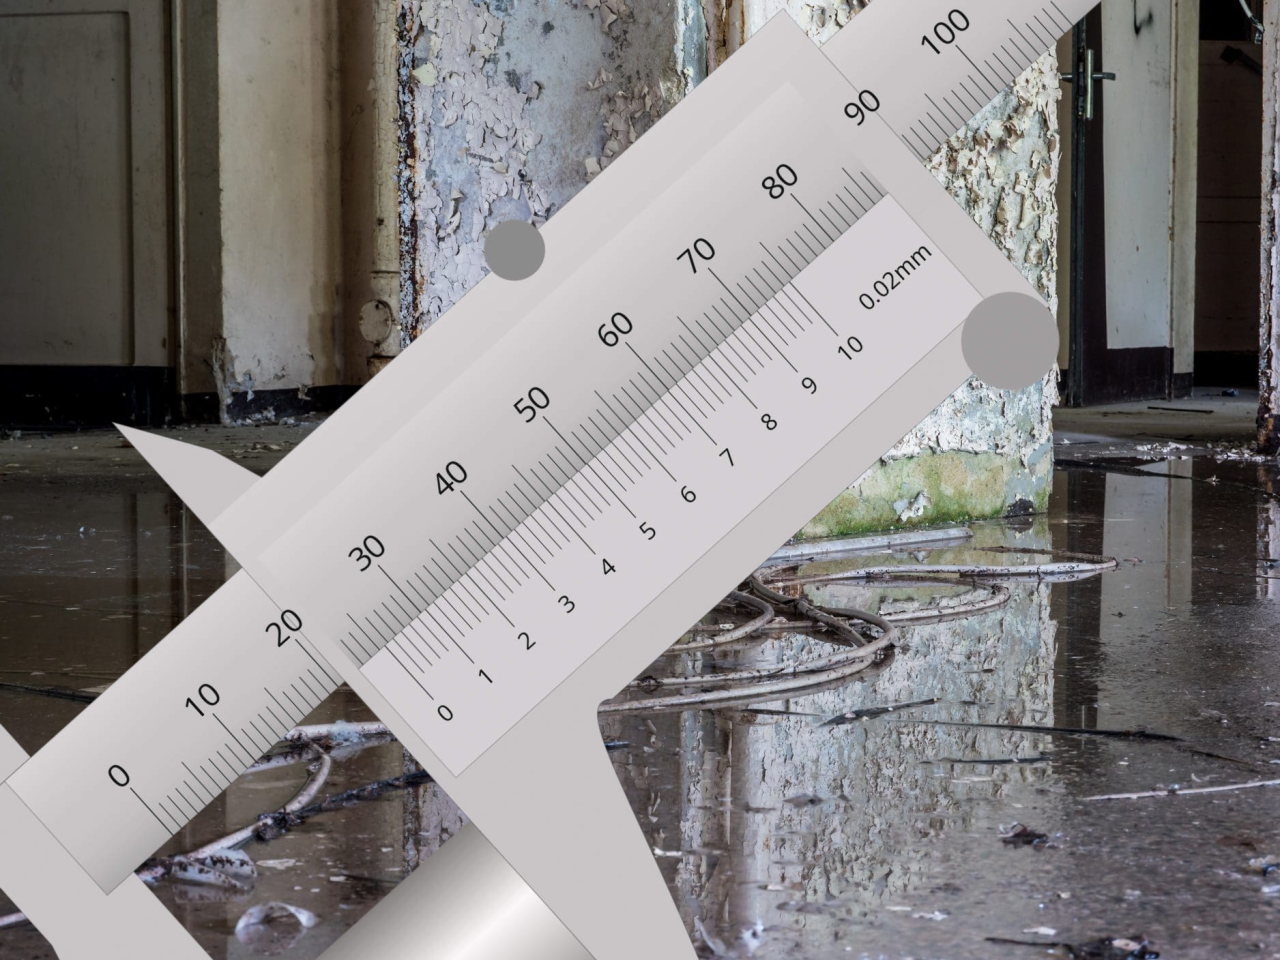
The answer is 25.6 mm
